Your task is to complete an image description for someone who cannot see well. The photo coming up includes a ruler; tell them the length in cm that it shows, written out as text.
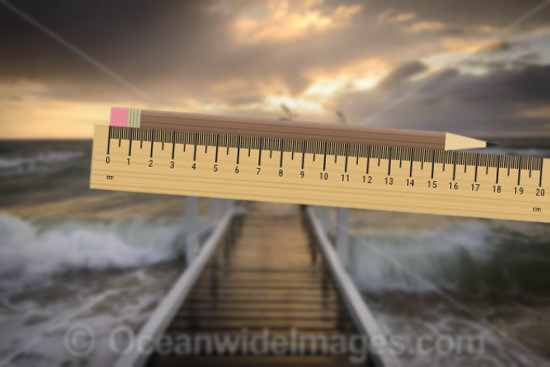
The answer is 18 cm
